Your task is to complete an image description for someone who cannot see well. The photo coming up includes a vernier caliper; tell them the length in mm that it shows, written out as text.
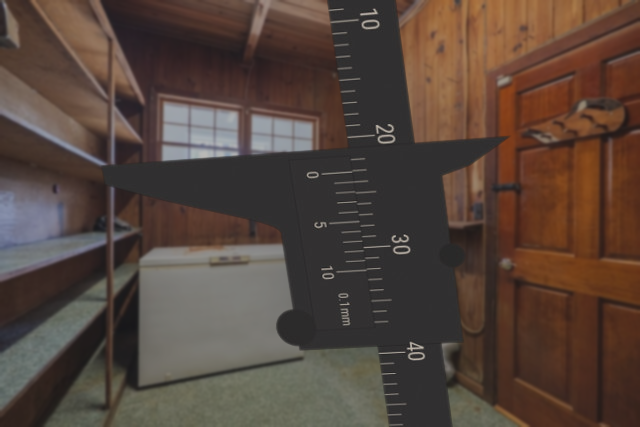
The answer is 23.1 mm
